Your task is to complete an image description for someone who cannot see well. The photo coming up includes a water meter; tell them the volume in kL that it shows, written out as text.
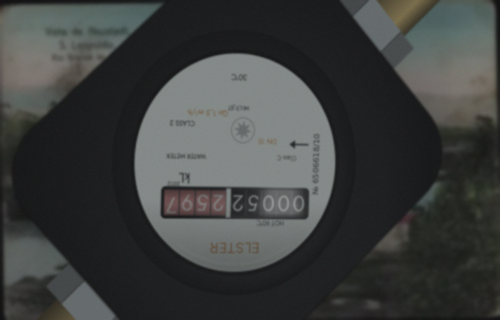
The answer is 52.2597 kL
